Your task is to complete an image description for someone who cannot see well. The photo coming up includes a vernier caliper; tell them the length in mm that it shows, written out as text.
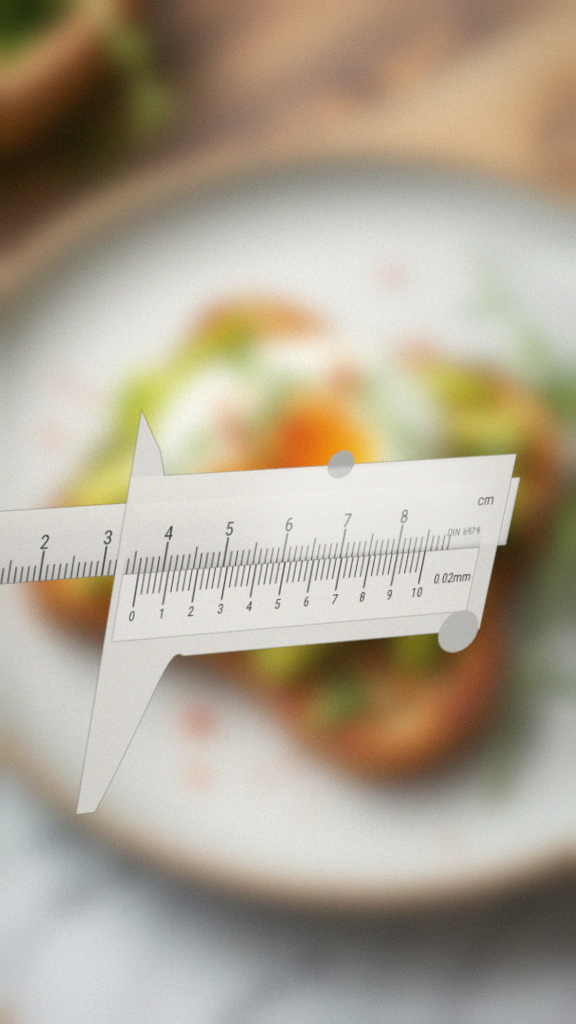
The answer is 36.0 mm
